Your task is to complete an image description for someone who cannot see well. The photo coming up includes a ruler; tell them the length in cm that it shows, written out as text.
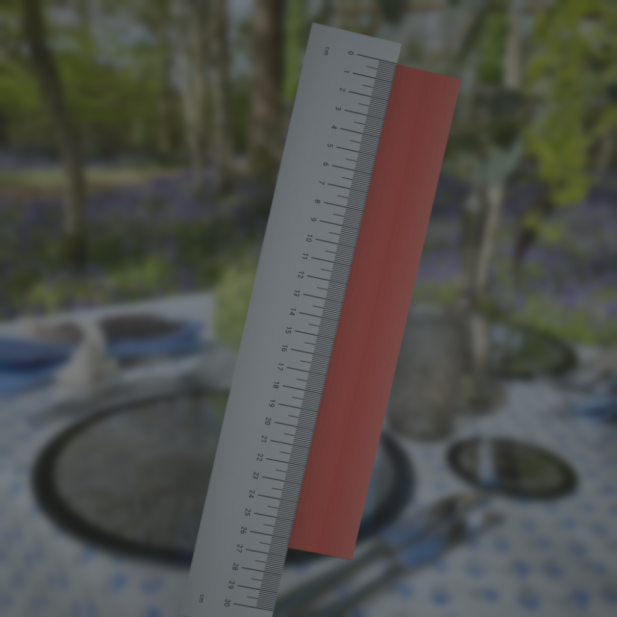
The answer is 26.5 cm
